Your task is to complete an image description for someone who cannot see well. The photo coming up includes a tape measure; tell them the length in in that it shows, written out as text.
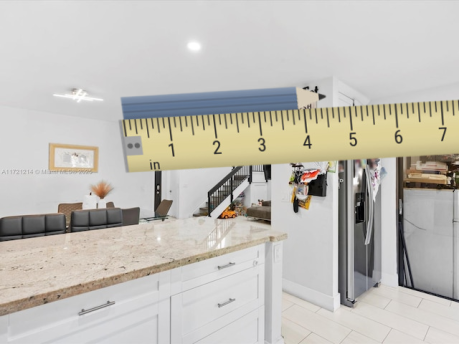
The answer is 4.5 in
